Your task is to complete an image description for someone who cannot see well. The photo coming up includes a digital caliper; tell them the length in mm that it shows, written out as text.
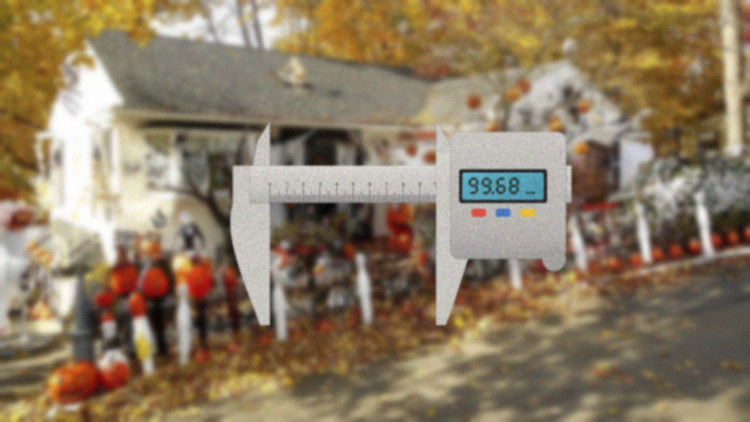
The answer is 99.68 mm
